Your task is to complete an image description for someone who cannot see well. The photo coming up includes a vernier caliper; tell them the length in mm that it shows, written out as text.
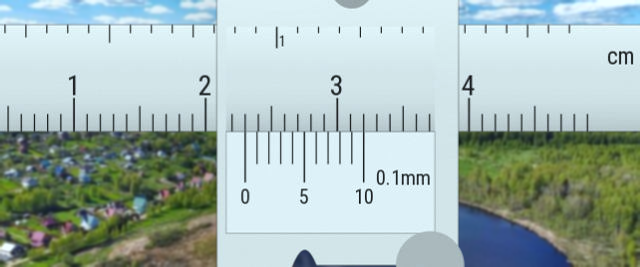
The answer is 23.0 mm
